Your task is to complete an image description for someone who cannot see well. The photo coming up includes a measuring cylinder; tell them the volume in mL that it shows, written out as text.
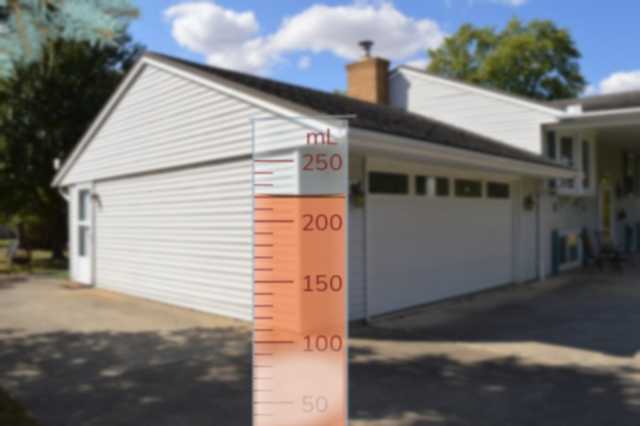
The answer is 220 mL
